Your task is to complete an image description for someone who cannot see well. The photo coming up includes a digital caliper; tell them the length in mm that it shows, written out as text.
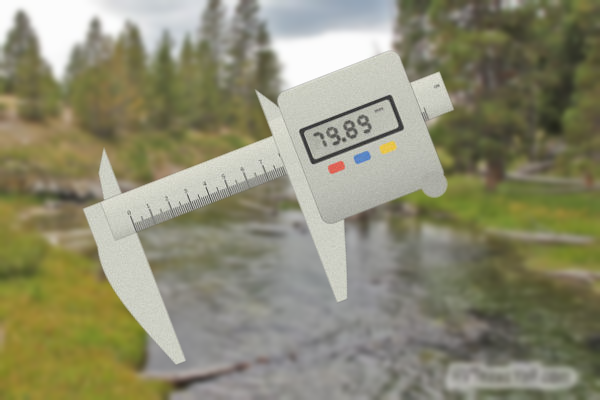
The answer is 79.89 mm
